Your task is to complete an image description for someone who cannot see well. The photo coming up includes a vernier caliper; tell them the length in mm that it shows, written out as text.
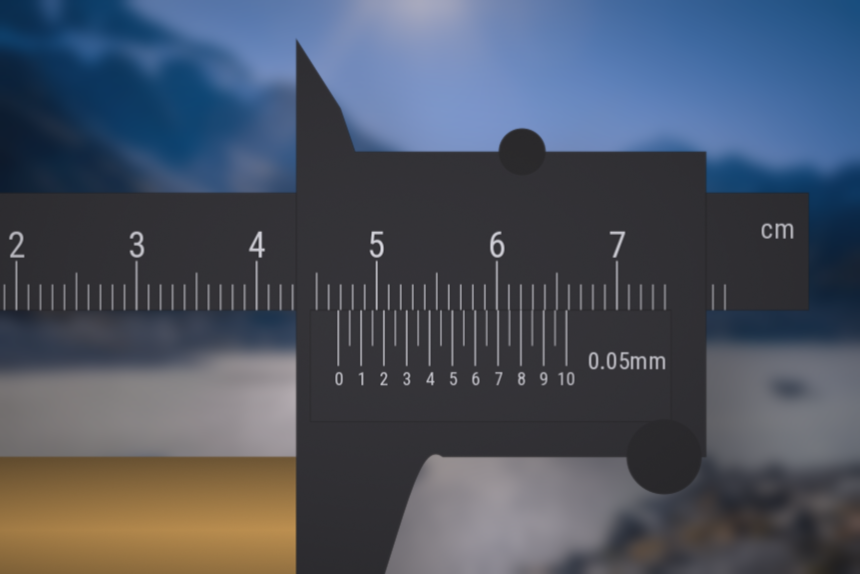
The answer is 46.8 mm
